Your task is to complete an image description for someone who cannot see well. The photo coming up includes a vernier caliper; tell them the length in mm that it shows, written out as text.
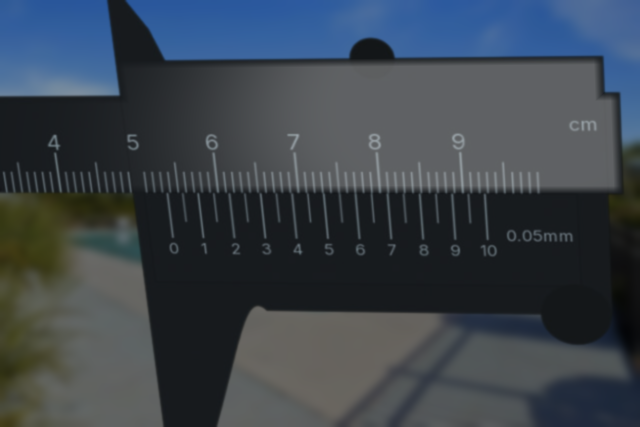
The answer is 53.6 mm
